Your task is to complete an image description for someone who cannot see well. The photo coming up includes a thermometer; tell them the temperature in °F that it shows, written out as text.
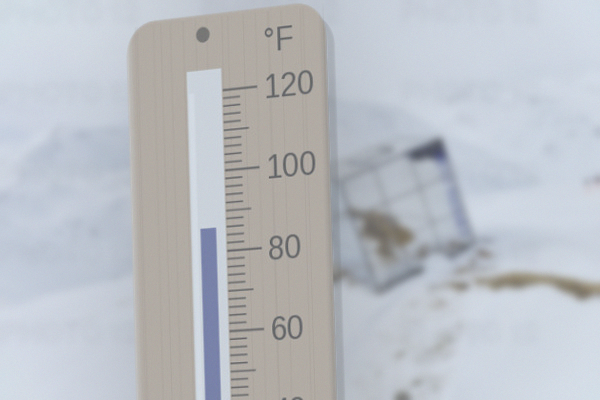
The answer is 86 °F
